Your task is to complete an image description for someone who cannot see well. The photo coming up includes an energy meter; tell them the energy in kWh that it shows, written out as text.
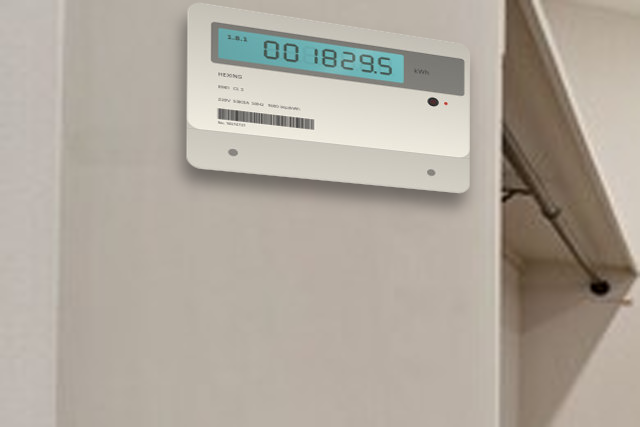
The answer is 1829.5 kWh
